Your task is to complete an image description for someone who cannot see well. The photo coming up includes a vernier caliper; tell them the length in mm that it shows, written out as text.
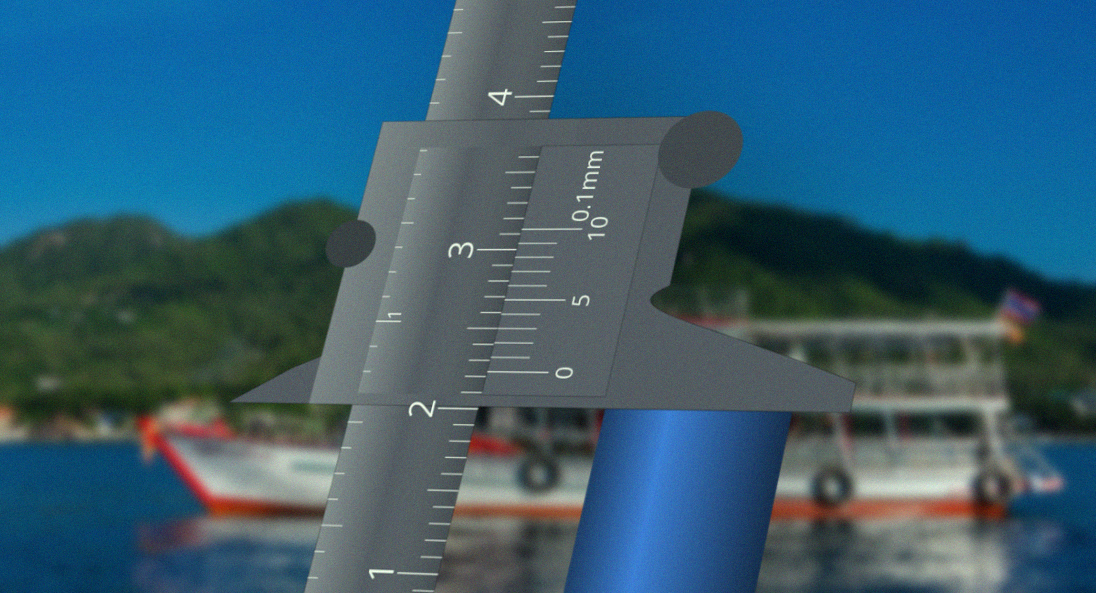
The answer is 22.3 mm
